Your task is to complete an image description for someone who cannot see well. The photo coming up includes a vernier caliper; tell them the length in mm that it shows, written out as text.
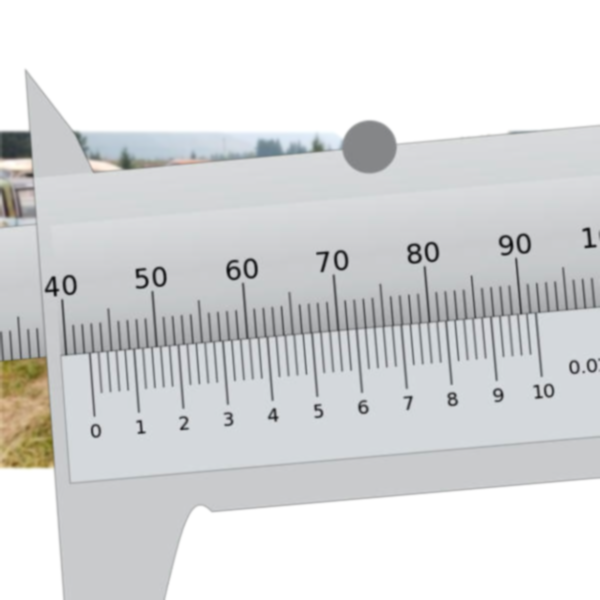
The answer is 42.6 mm
